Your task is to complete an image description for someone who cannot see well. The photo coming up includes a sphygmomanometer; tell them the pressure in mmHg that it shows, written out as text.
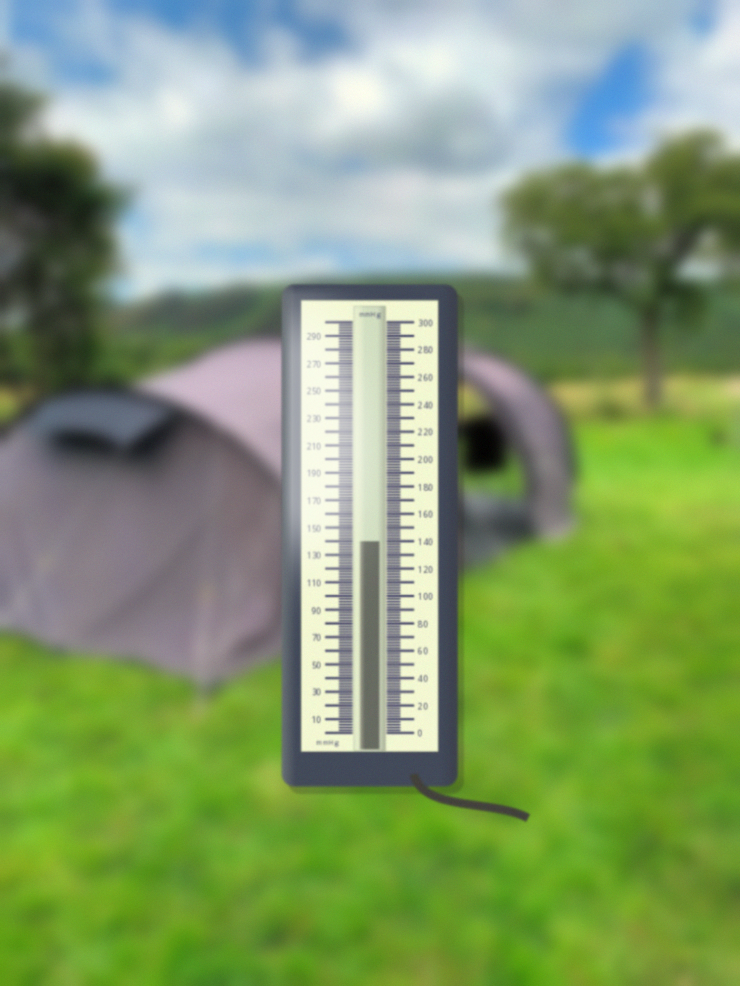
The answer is 140 mmHg
